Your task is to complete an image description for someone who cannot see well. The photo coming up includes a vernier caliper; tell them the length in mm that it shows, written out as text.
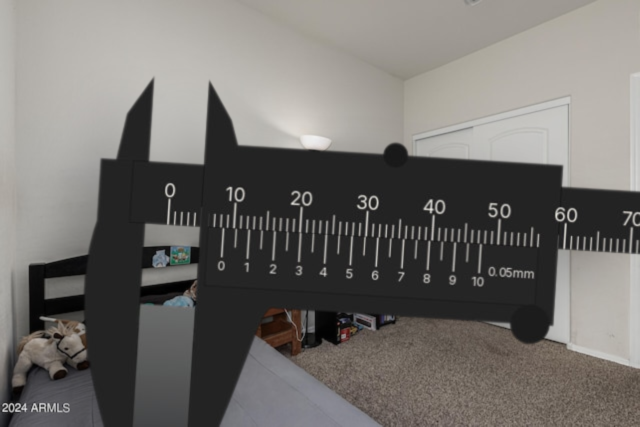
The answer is 8.4 mm
